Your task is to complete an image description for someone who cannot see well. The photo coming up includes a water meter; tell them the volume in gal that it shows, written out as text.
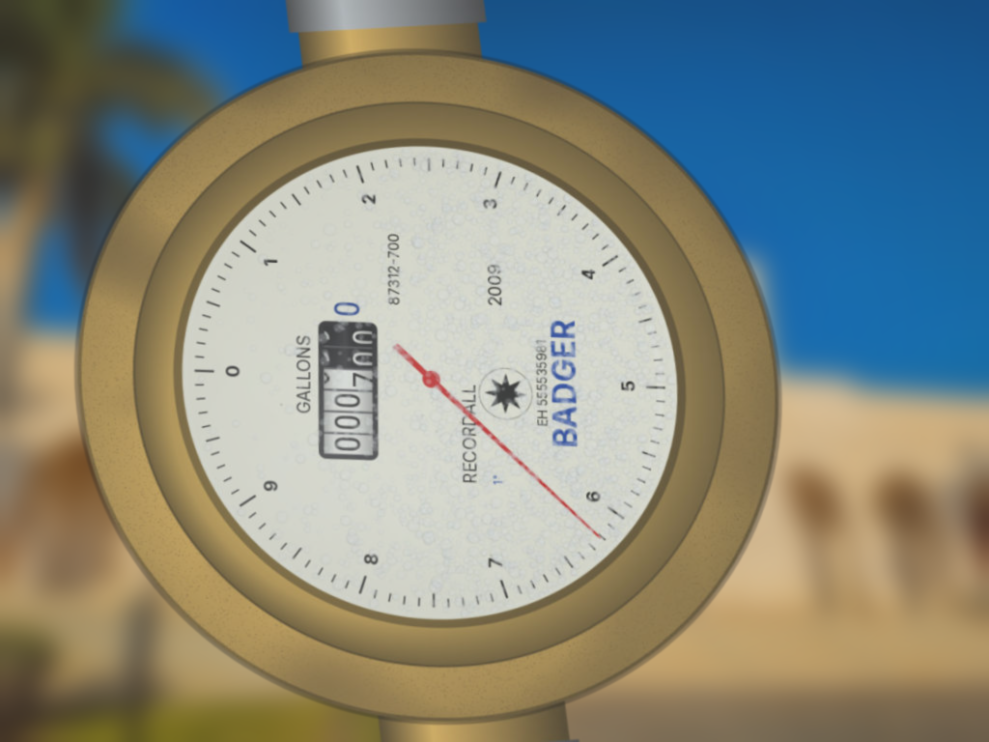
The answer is 6996.2 gal
